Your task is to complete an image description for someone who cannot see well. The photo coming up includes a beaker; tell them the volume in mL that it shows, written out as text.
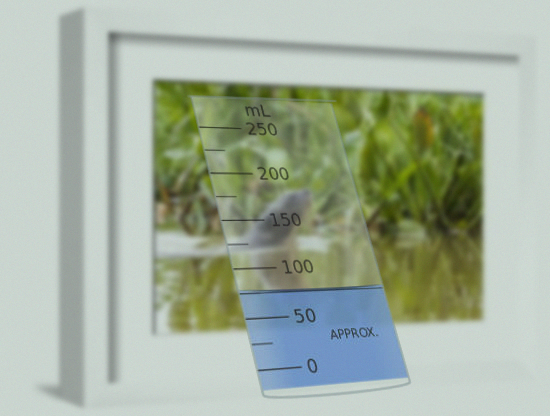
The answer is 75 mL
